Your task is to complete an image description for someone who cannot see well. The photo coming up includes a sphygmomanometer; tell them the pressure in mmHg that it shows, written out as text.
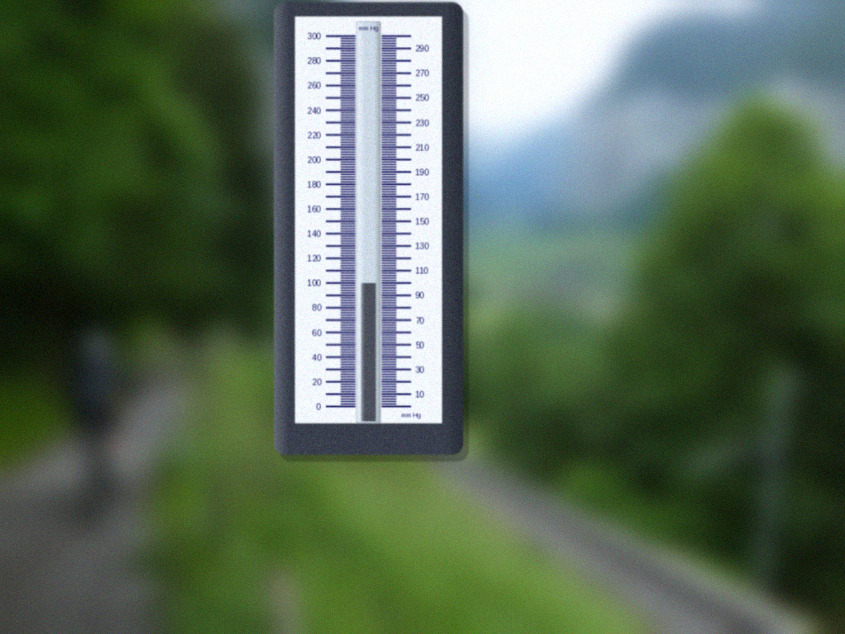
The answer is 100 mmHg
